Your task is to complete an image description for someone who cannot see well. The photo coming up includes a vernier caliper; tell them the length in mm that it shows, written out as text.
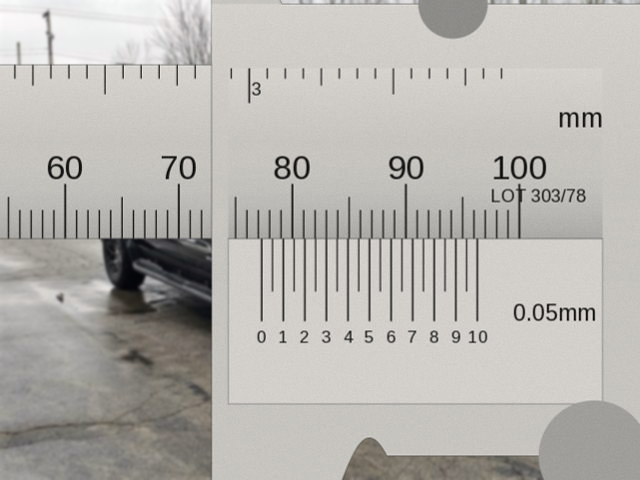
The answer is 77.3 mm
